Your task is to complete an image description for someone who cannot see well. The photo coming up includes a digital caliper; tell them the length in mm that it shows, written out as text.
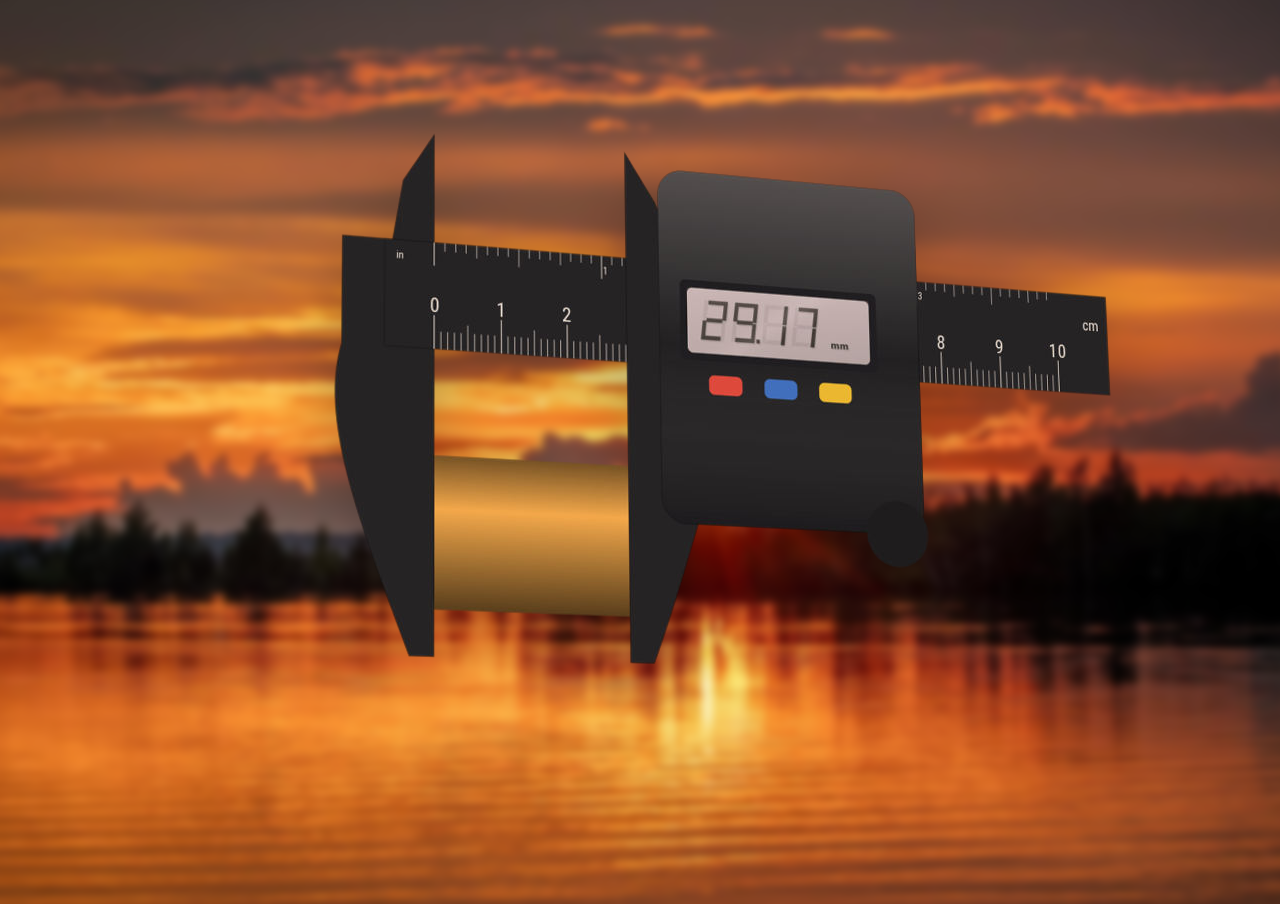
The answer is 29.17 mm
